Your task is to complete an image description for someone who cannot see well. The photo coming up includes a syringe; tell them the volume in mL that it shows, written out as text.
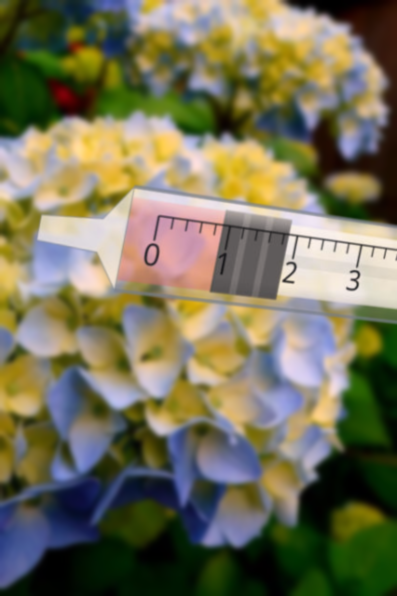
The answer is 0.9 mL
